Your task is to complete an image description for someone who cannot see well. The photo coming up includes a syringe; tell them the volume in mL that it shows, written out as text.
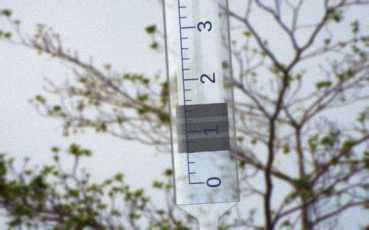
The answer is 0.6 mL
